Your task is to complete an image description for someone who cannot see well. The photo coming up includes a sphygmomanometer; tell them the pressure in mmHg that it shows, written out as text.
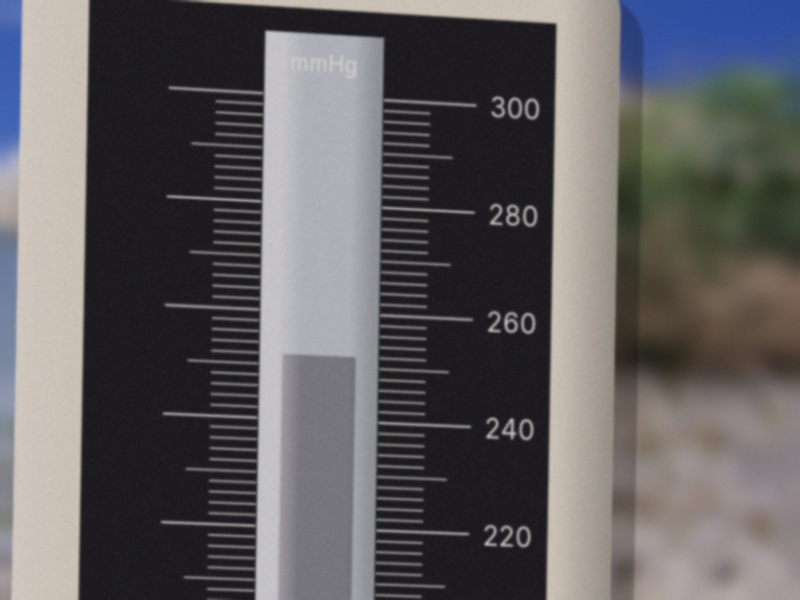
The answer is 252 mmHg
